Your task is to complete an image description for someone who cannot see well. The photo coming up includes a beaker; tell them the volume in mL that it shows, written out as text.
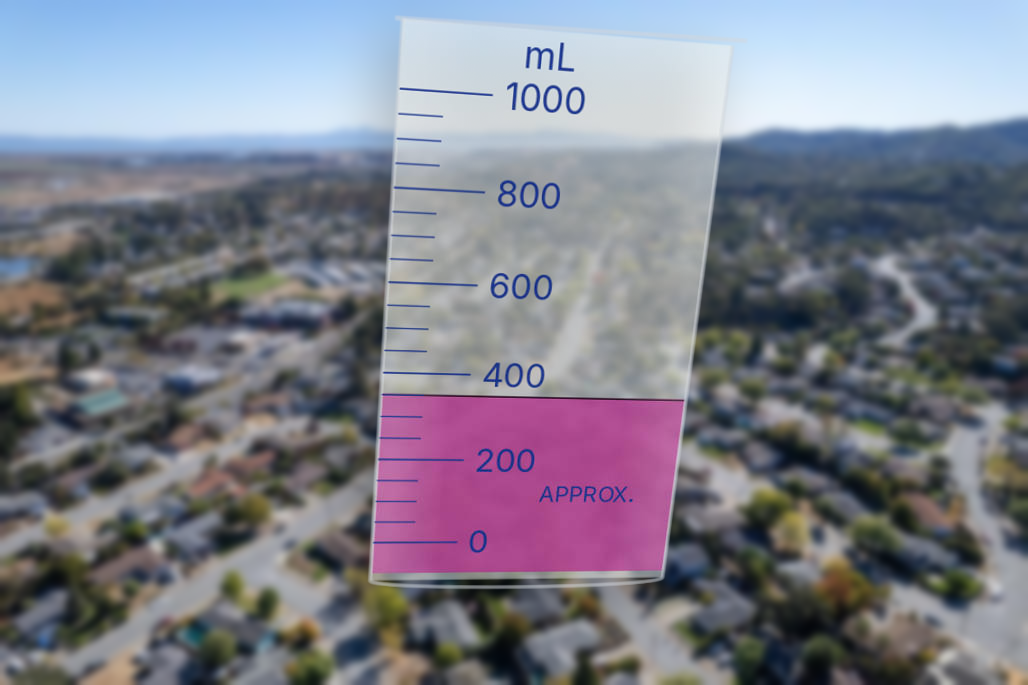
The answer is 350 mL
